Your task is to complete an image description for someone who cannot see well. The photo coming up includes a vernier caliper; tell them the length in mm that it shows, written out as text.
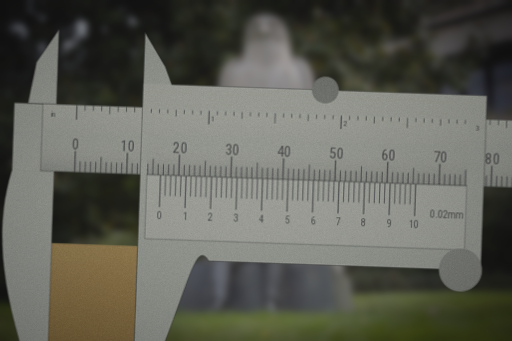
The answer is 16.5 mm
